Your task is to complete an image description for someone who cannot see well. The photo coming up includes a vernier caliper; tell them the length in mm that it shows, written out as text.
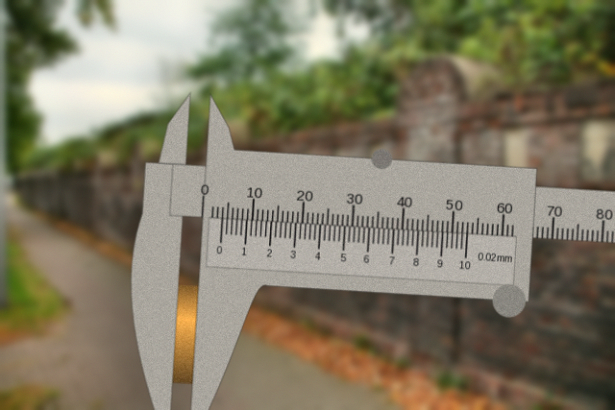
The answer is 4.0 mm
